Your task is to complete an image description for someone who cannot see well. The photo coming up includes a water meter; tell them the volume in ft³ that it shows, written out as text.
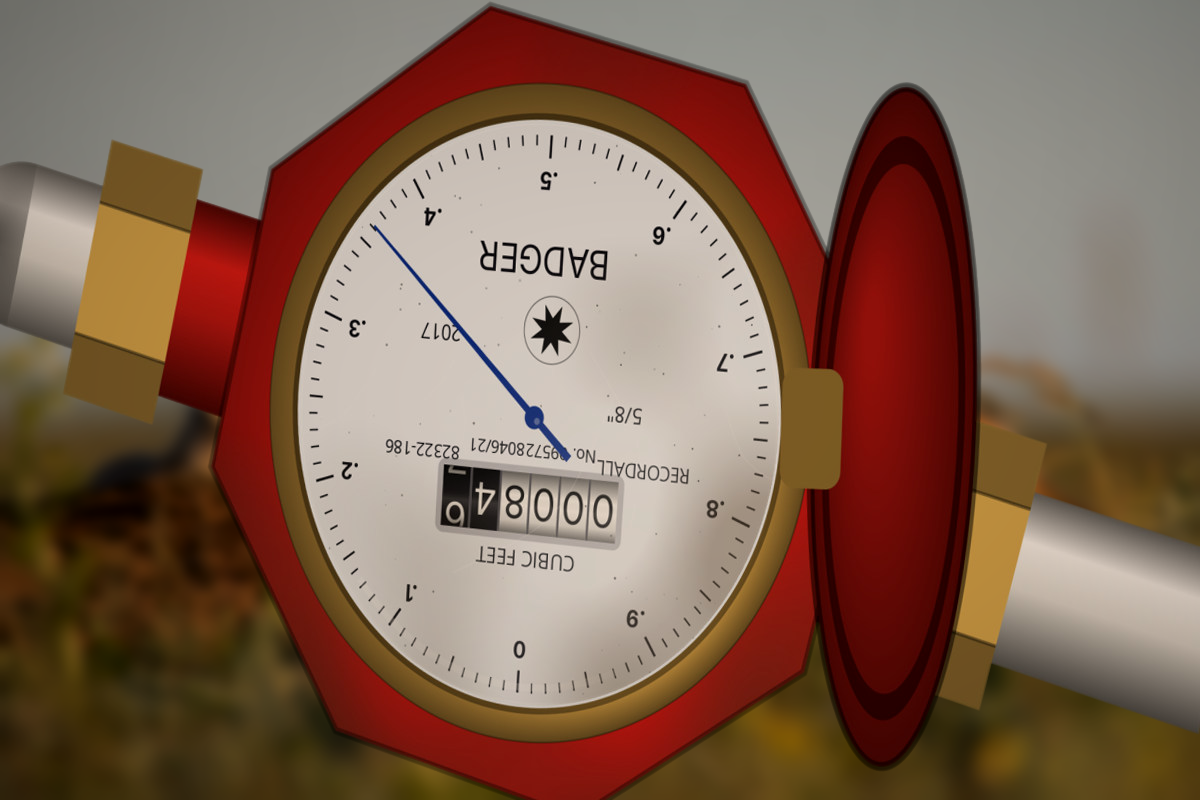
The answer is 846.36 ft³
